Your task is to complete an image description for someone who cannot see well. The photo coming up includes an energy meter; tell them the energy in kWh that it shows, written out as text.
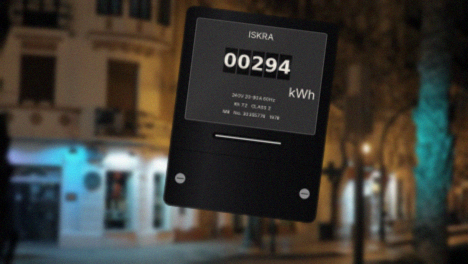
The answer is 294 kWh
